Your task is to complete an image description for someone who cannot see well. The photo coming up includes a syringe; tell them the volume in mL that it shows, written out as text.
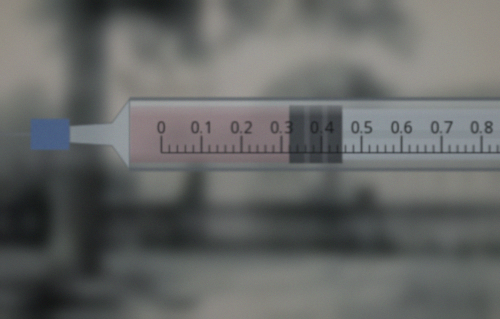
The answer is 0.32 mL
